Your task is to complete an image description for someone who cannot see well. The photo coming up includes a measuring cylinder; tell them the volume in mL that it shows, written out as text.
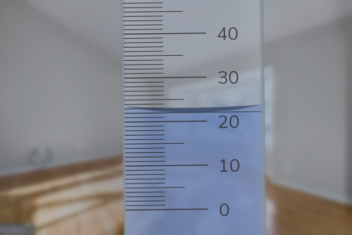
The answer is 22 mL
